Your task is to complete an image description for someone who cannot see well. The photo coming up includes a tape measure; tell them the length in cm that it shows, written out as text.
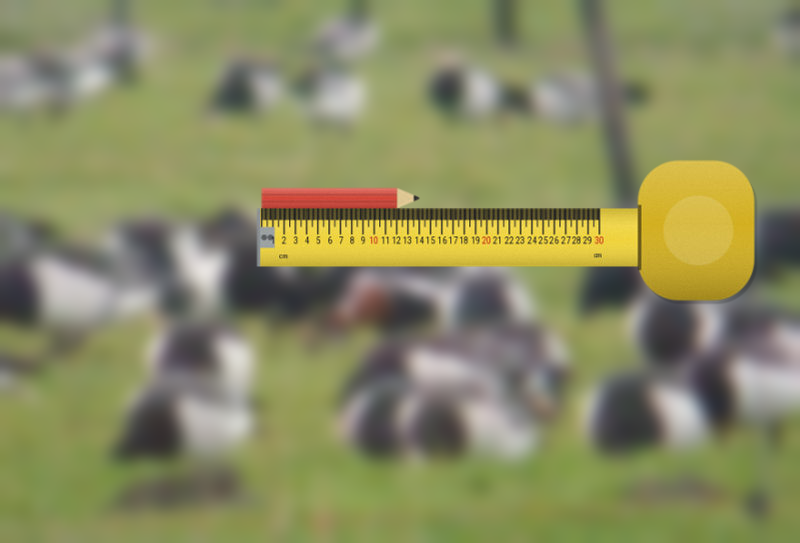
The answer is 14 cm
